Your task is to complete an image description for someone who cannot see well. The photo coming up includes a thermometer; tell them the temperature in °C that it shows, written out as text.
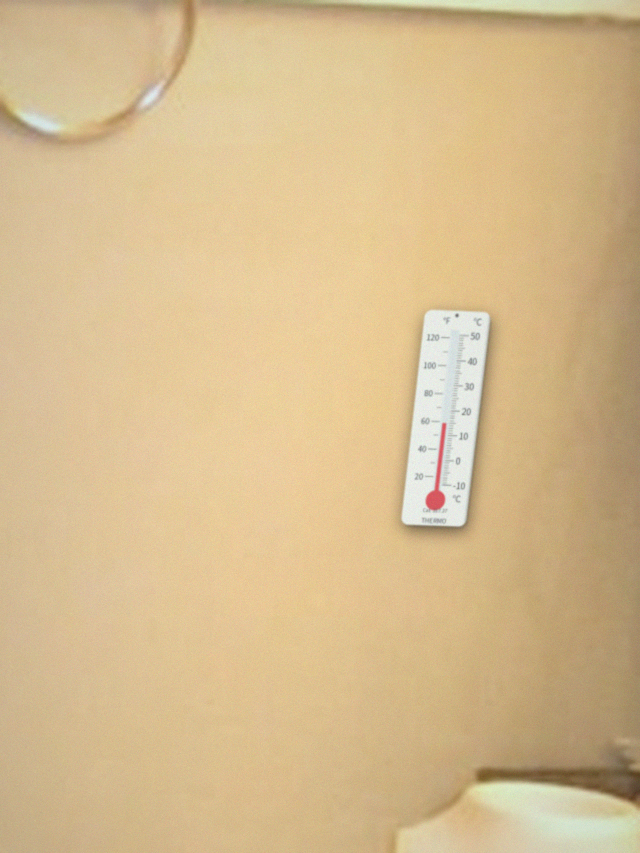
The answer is 15 °C
